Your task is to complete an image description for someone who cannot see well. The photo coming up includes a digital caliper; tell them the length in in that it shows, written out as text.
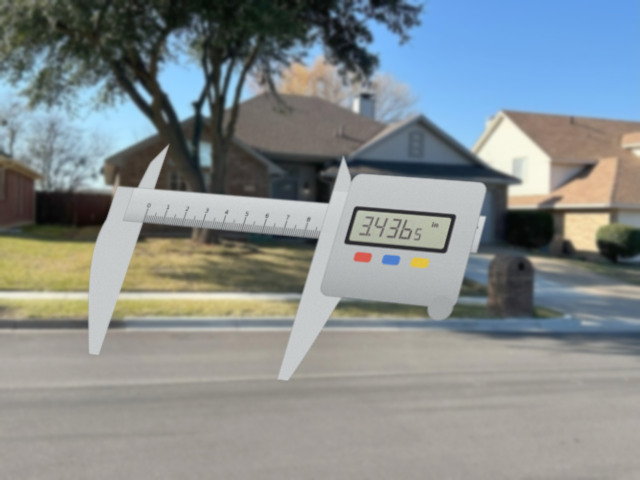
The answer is 3.4365 in
